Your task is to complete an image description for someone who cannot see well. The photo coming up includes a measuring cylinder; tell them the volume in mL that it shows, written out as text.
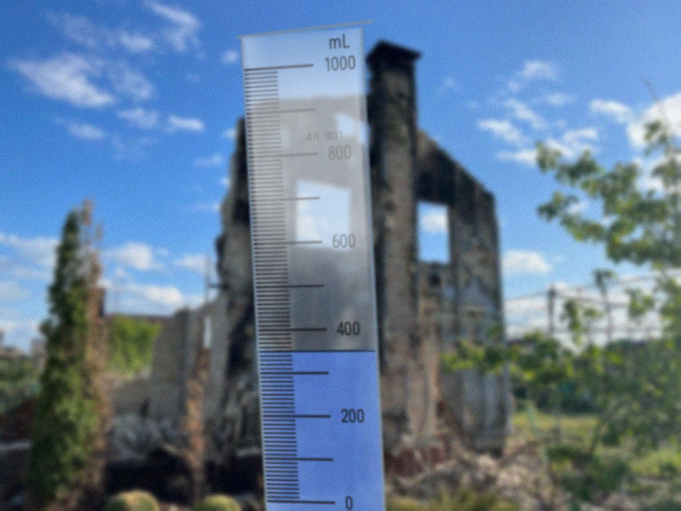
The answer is 350 mL
